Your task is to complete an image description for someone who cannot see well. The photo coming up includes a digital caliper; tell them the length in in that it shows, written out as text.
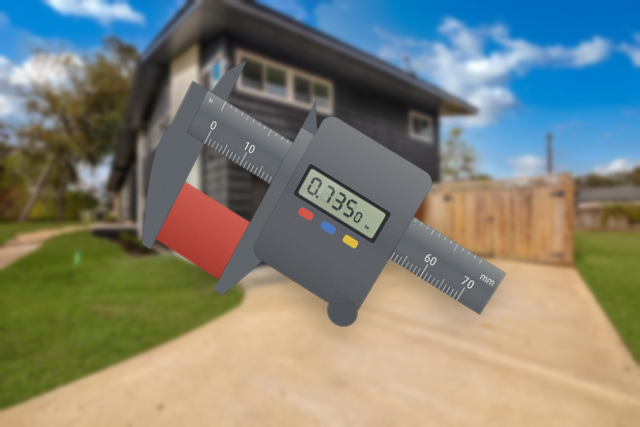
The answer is 0.7350 in
